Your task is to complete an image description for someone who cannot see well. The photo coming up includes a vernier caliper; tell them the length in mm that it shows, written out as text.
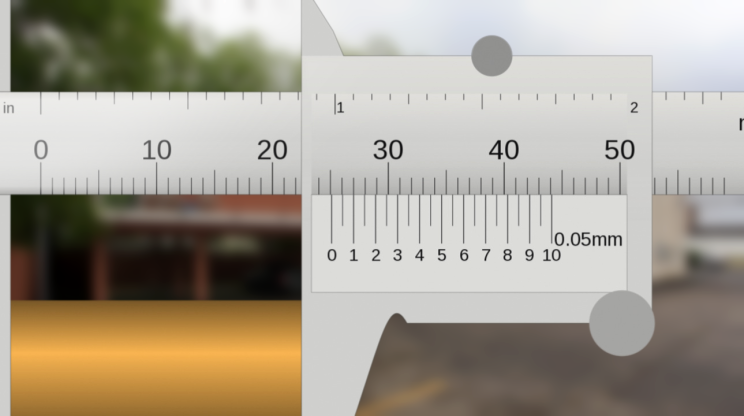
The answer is 25.1 mm
